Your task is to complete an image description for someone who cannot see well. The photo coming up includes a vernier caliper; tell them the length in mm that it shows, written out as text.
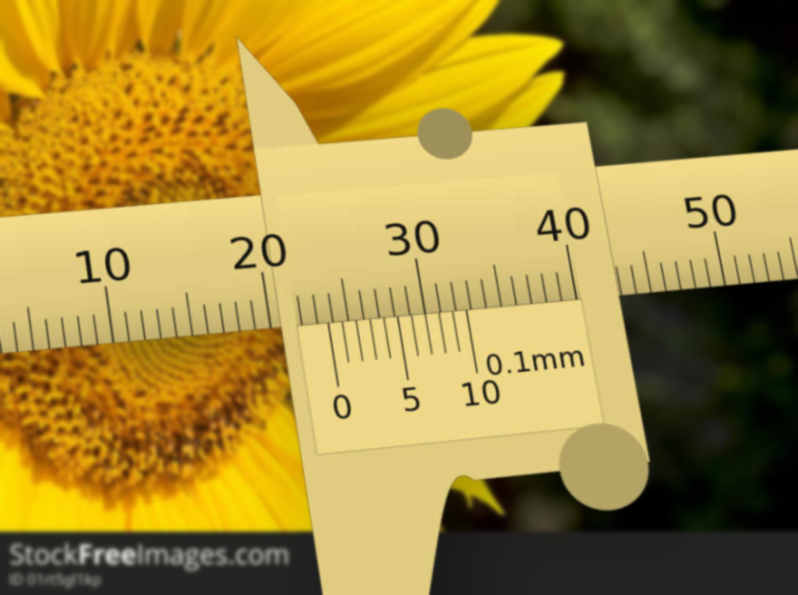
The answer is 23.7 mm
